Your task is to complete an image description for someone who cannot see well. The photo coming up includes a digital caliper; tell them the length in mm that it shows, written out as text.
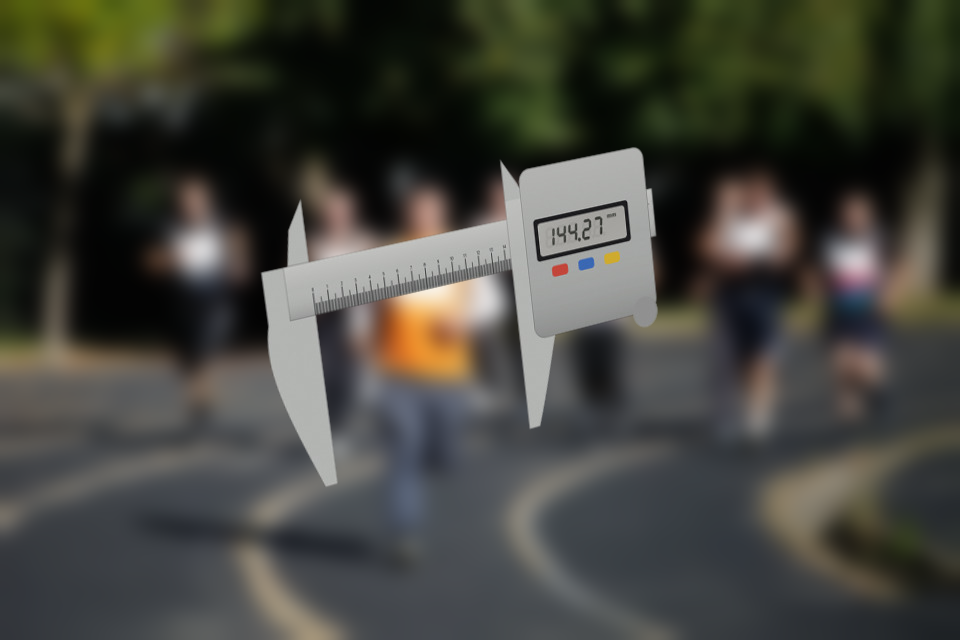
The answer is 144.27 mm
